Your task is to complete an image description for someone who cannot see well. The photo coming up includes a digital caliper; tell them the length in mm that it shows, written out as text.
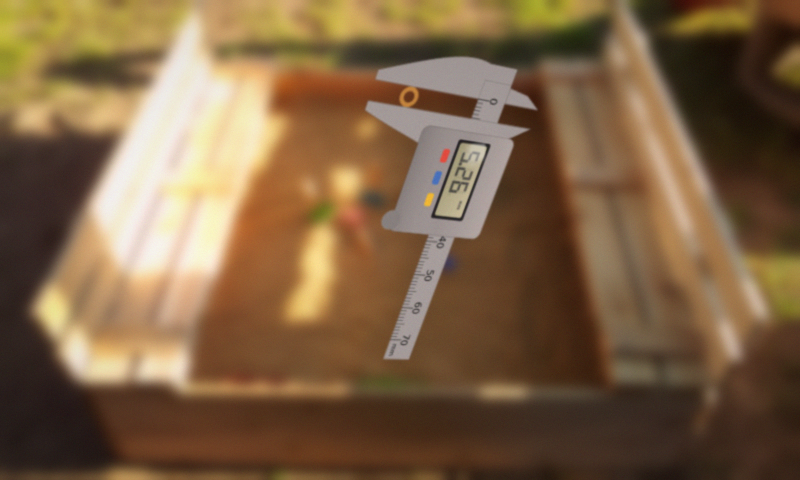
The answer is 5.26 mm
